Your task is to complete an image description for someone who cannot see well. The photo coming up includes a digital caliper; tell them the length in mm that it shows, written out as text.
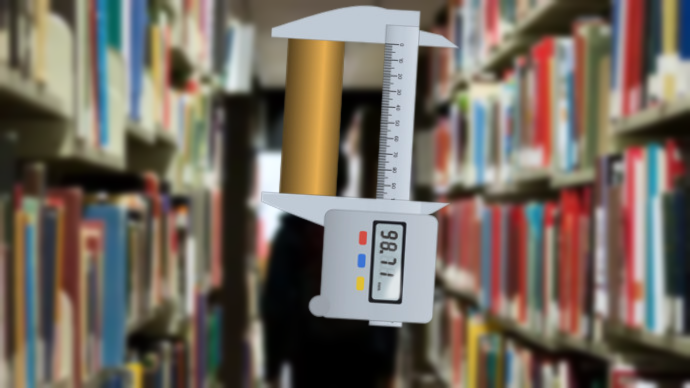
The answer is 98.71 mm
